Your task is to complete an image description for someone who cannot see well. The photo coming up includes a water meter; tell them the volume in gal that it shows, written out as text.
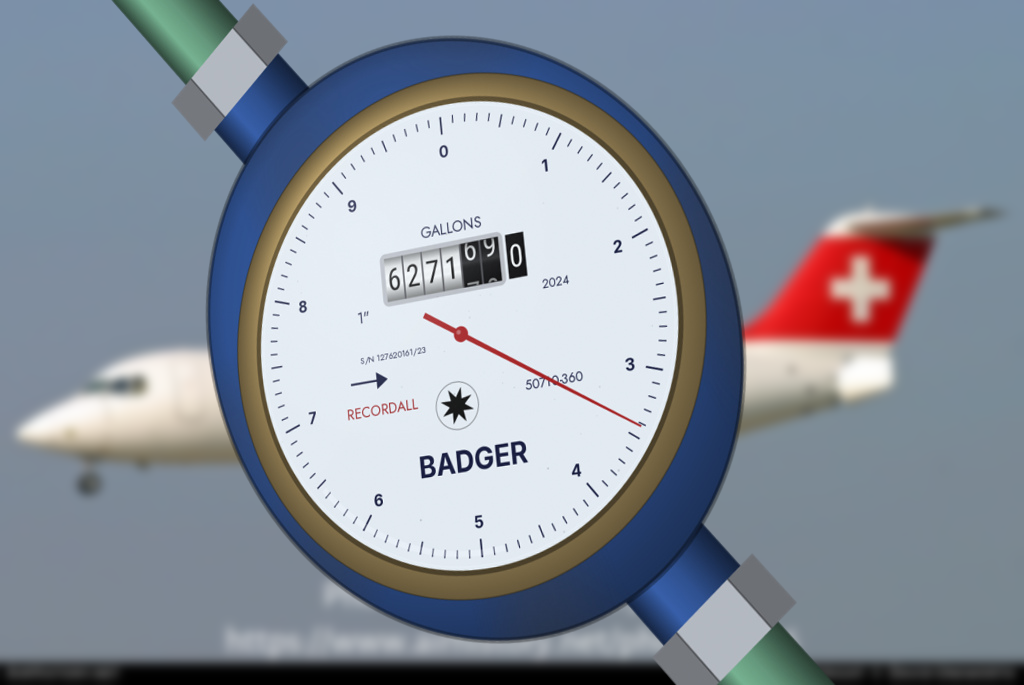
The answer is 6271693.4 gal
